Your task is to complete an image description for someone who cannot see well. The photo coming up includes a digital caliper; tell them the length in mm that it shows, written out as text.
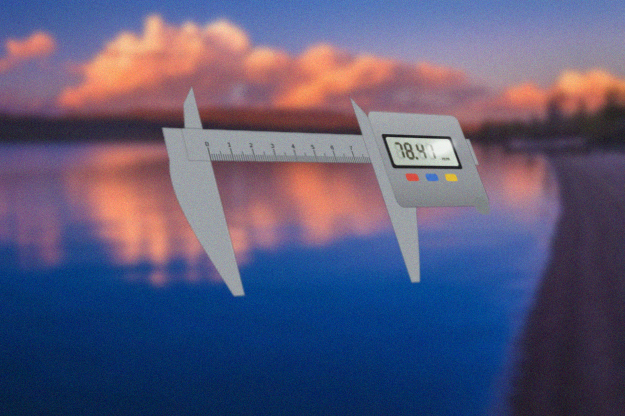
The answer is 78.41 mm
